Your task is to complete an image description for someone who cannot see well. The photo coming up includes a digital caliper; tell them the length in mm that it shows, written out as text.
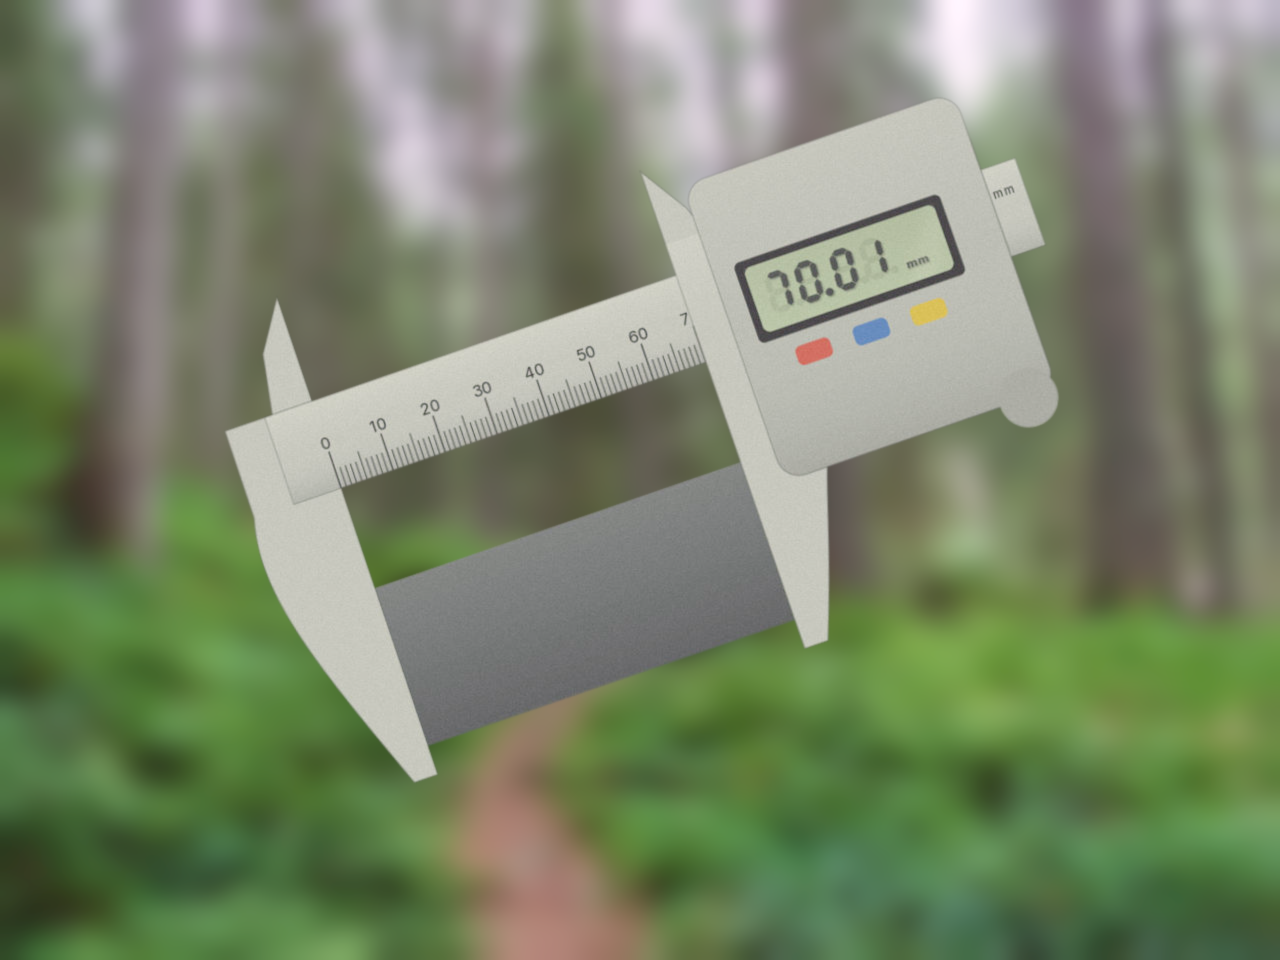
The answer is 70.01 mm
